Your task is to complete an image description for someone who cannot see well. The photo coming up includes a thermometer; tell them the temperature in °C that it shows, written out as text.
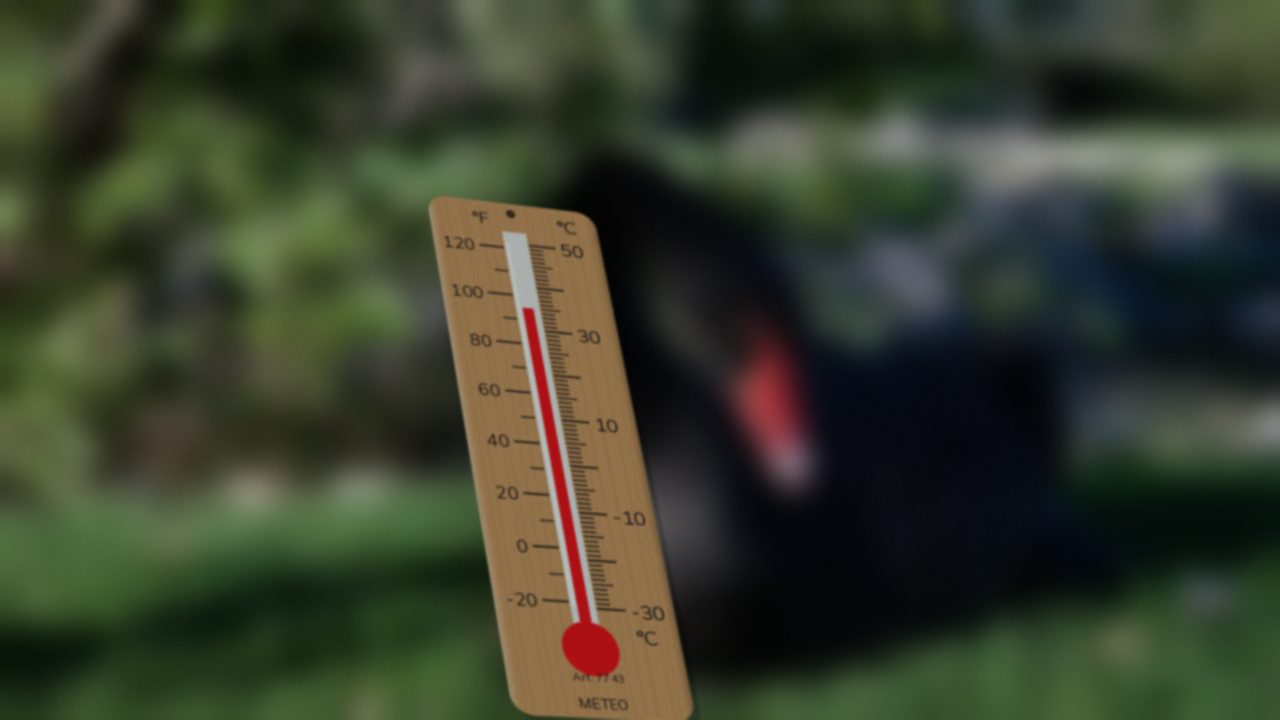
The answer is 35 °C
